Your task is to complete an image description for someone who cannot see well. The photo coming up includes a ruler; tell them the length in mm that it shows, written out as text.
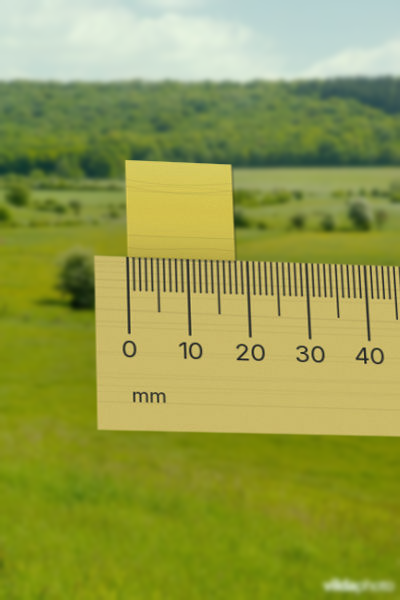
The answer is 18 mm
